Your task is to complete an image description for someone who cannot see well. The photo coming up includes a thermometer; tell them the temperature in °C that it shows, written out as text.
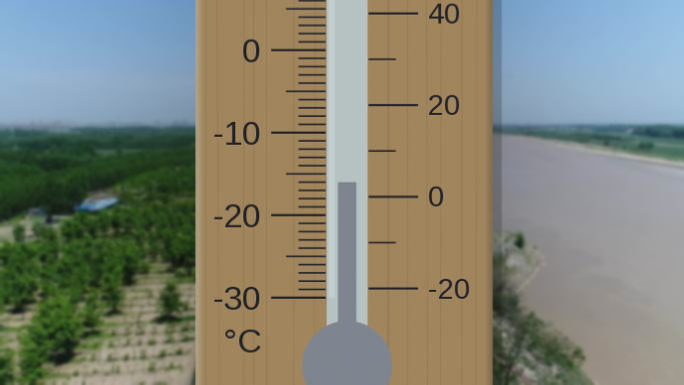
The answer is -16 °C
